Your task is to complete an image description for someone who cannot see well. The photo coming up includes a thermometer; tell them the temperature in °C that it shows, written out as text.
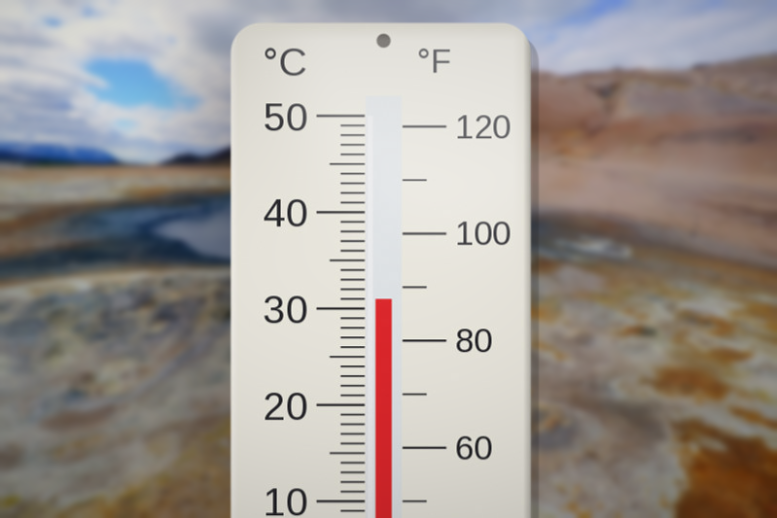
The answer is 31 °C
